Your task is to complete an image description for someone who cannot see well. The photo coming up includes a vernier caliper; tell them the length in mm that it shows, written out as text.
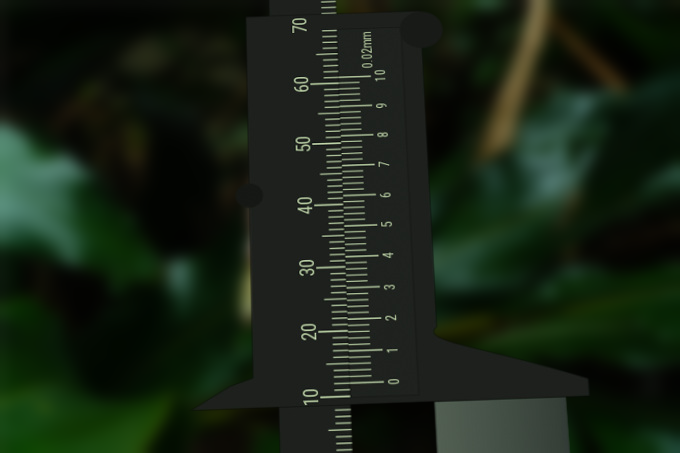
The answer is 12.0 mm
